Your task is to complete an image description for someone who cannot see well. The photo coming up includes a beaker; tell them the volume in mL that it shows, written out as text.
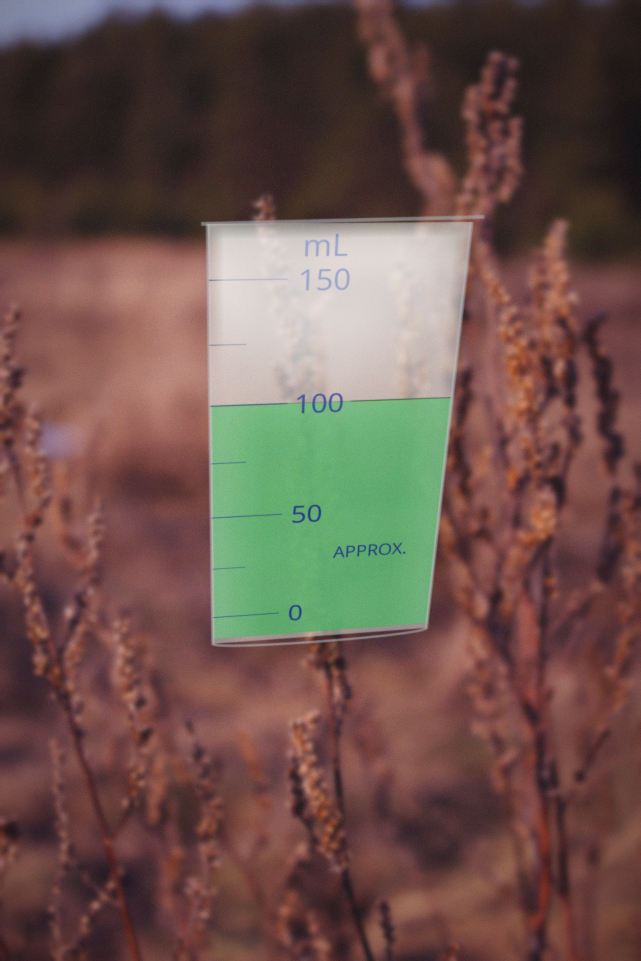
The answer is 100 mL
